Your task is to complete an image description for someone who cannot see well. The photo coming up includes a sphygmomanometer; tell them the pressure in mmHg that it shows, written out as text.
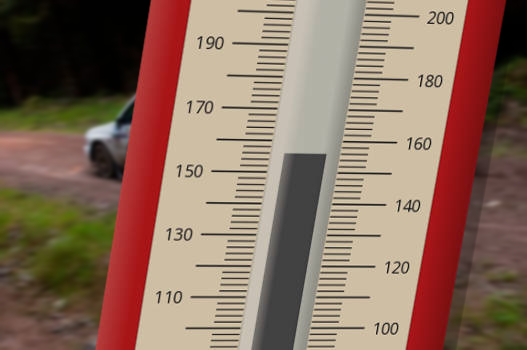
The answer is 156 mmHg
